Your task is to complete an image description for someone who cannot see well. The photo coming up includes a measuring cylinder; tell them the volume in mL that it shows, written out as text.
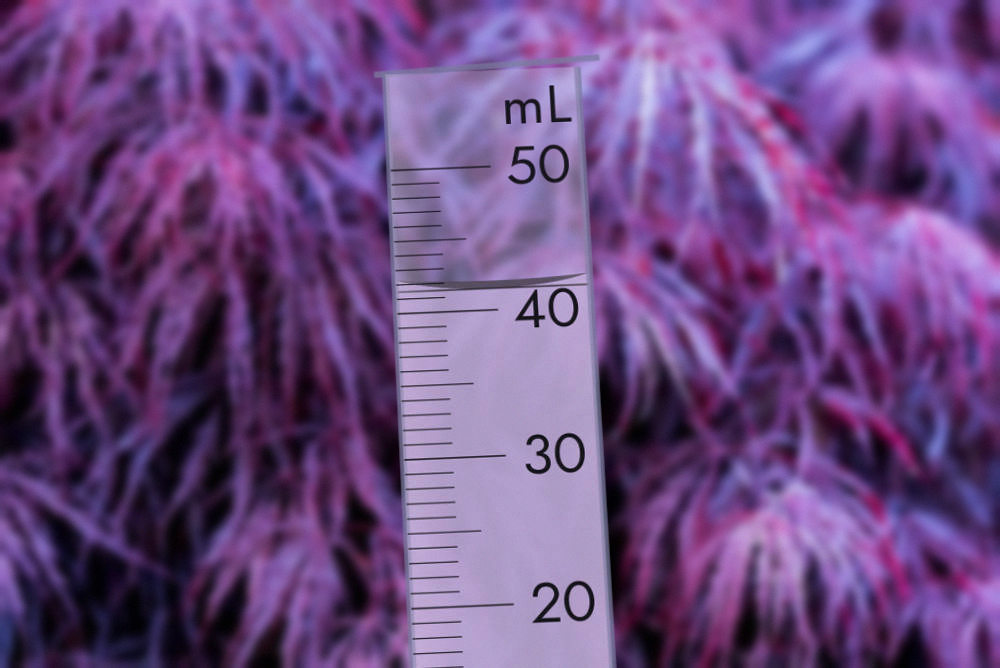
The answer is 41.5 mL
